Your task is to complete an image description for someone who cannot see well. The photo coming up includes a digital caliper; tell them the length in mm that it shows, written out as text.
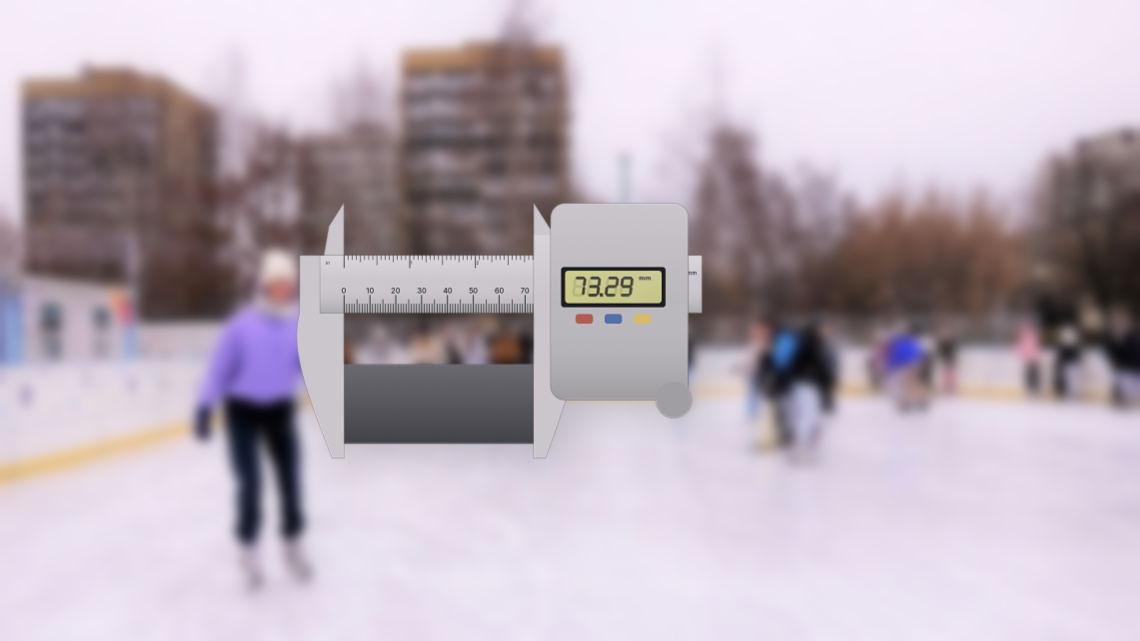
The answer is 73.29 mm
